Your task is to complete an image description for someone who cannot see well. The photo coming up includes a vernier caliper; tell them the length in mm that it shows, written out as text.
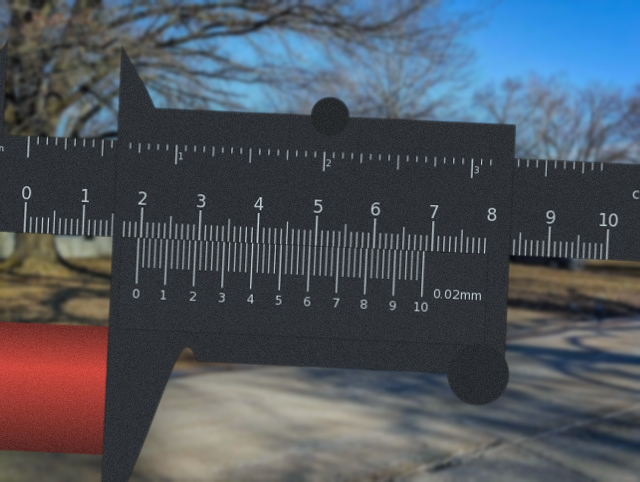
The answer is 19.6 mm
